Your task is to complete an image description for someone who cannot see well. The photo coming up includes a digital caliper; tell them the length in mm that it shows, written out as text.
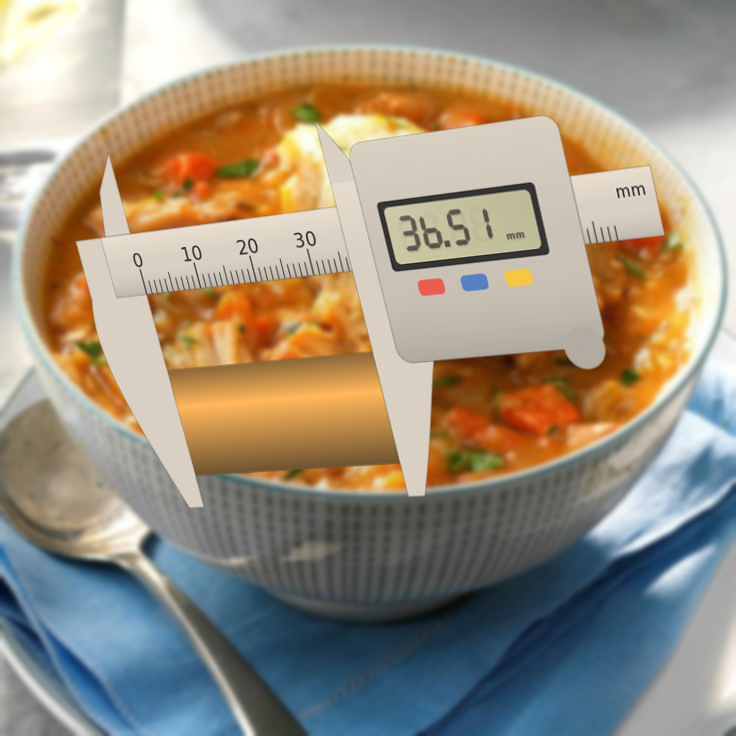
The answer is 36.51 mm
